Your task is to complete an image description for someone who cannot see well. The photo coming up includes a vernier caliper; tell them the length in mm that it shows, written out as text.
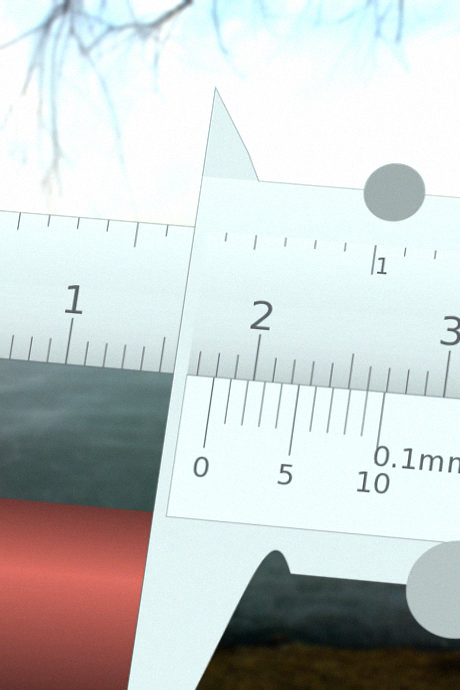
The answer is 17.9 mm
